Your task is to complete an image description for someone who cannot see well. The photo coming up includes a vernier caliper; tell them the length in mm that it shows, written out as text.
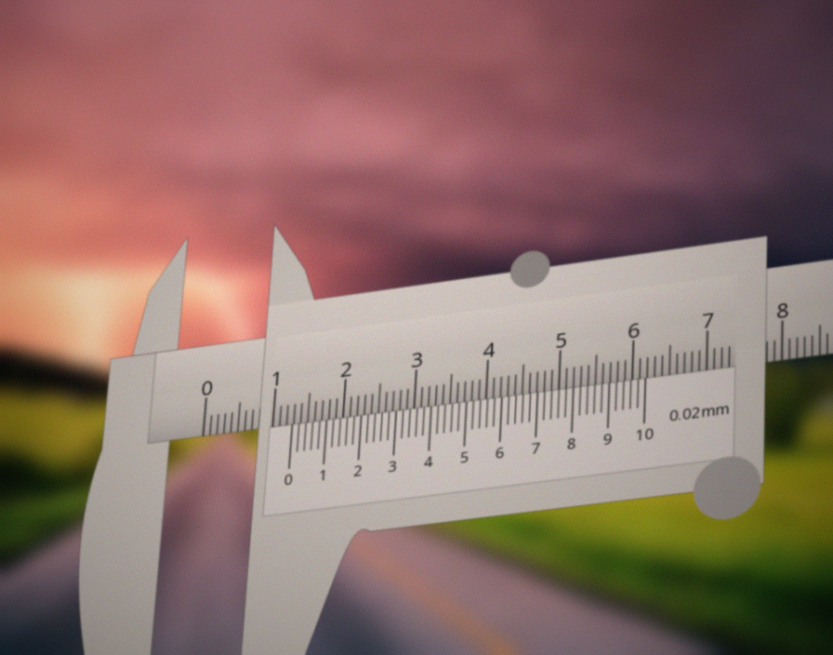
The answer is 12.8 mm
